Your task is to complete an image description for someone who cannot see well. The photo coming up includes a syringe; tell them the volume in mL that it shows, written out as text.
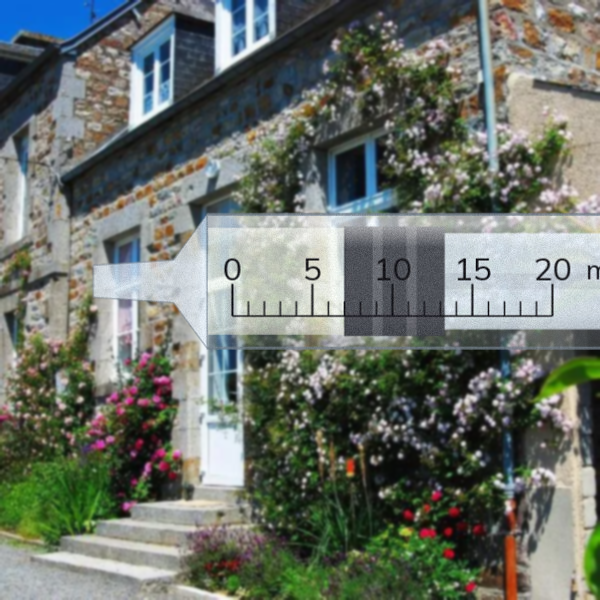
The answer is 7 mL
